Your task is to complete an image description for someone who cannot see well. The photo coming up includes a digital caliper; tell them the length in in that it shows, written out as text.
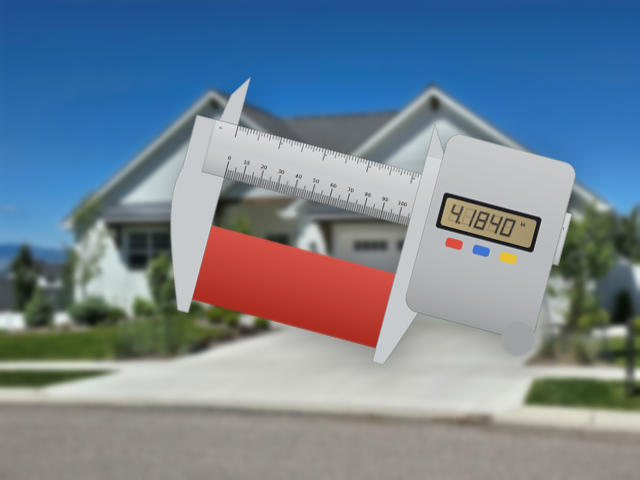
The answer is 4.1840 in
